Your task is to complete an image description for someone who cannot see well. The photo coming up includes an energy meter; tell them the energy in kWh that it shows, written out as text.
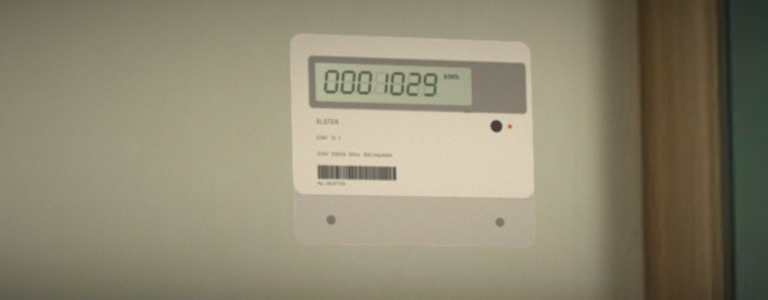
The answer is 1029 kWh
